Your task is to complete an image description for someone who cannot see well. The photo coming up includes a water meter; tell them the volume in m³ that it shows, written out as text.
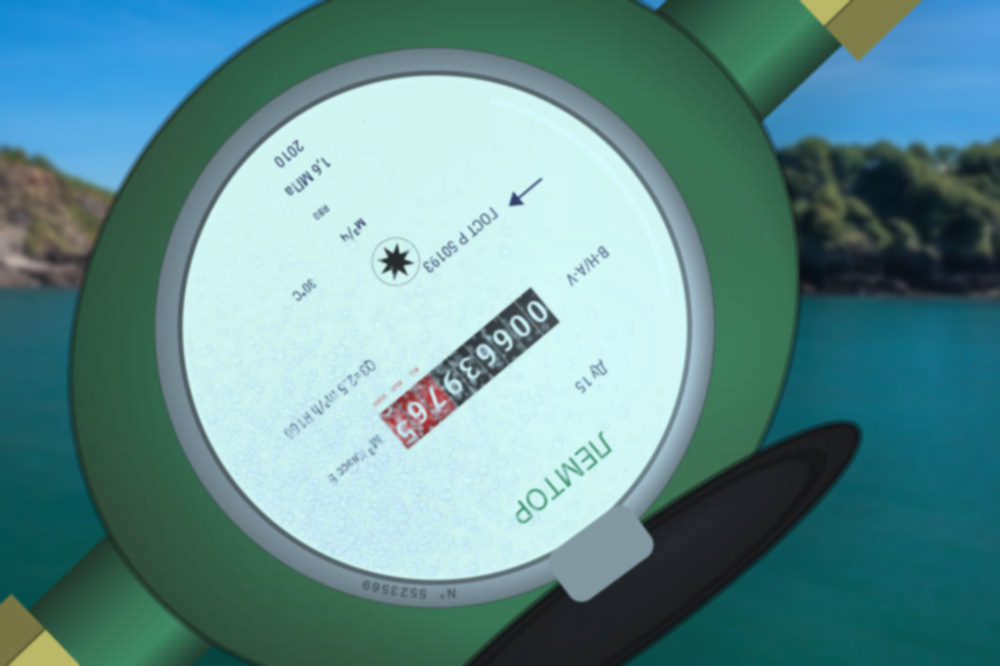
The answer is 6639.765 m³
